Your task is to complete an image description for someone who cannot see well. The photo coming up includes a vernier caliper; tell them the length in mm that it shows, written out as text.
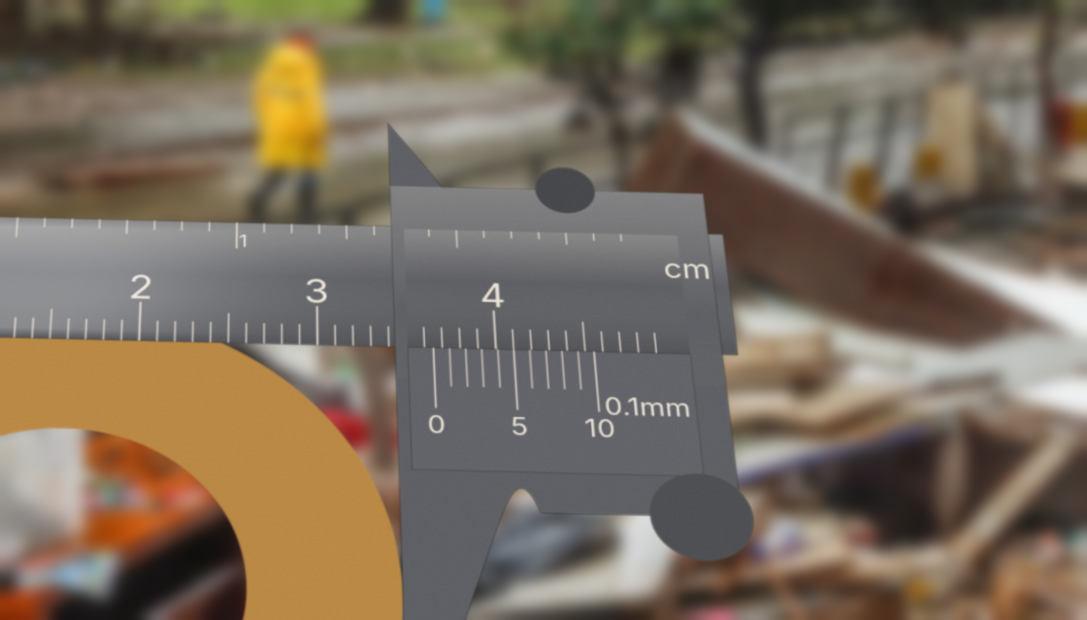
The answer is 36.5 mm
